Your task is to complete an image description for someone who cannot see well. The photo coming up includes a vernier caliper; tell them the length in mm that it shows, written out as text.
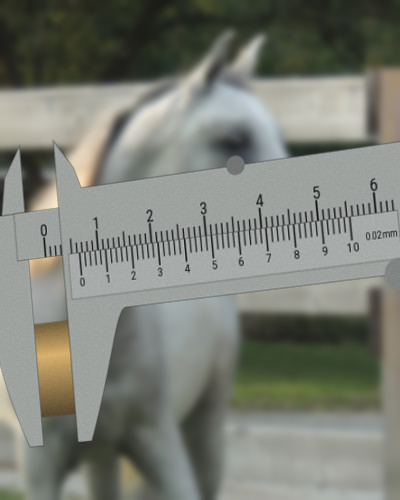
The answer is 6.5 mm
